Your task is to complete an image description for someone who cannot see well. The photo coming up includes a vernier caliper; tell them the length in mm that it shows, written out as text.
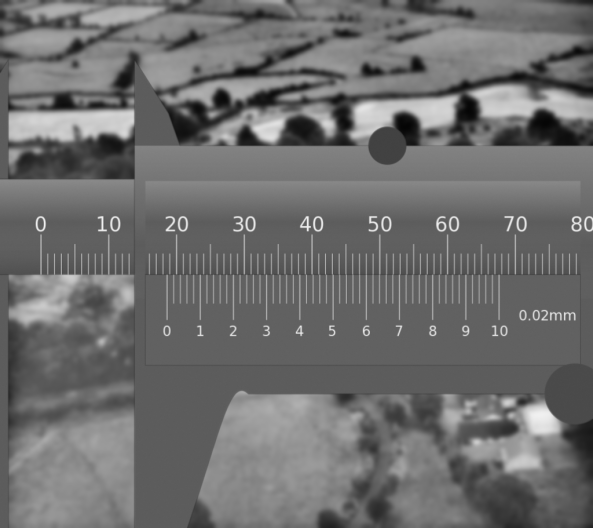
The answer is 18.6 mm
